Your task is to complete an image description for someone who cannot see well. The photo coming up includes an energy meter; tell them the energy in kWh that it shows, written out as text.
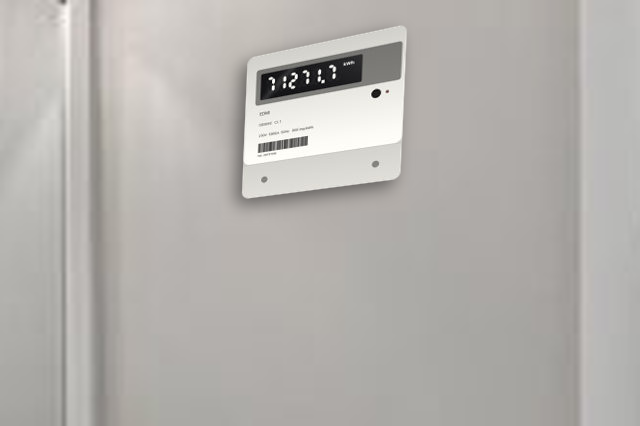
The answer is 71271.7 kWh
